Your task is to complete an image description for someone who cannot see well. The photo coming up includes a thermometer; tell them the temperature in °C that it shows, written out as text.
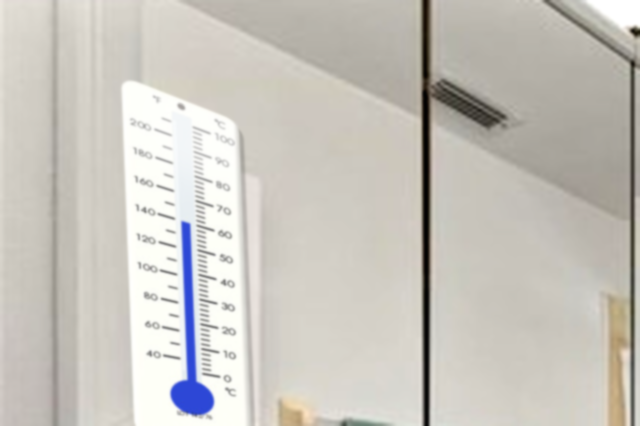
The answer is 60 °C
